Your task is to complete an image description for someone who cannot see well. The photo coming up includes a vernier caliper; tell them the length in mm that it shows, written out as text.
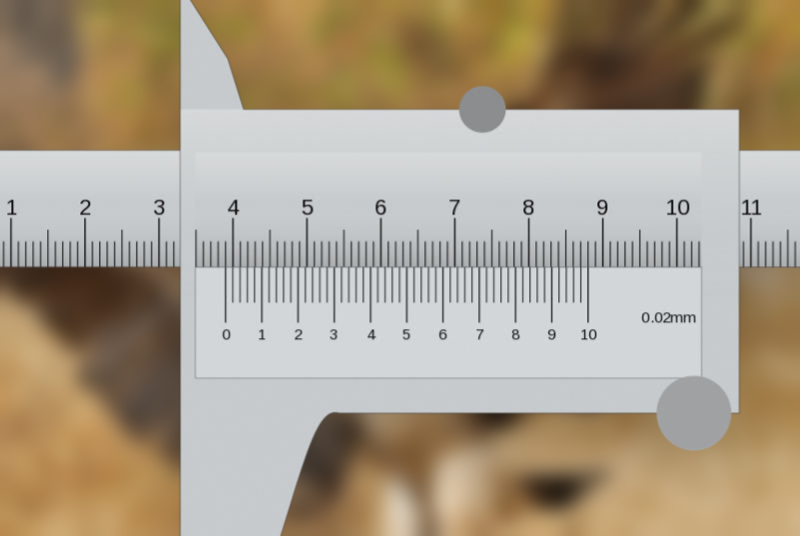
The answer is 39.0 mm
